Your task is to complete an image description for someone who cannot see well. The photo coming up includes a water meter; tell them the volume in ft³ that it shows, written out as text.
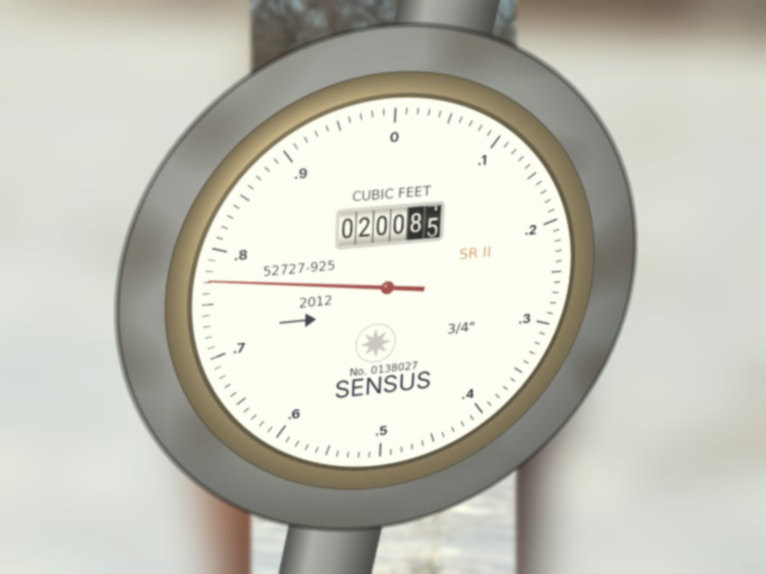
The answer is 20084.77 ft³
